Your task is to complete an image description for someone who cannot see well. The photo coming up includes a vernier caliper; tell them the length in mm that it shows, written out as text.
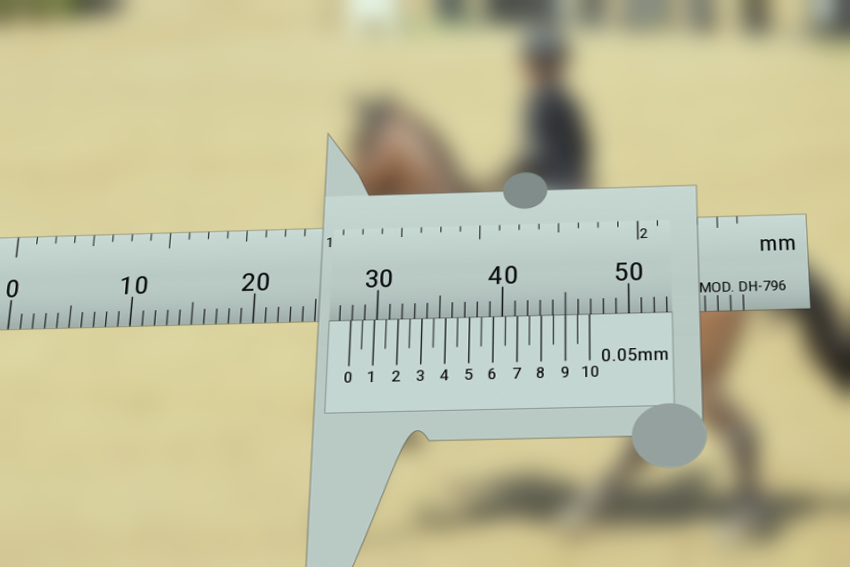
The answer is 27.9 mm
